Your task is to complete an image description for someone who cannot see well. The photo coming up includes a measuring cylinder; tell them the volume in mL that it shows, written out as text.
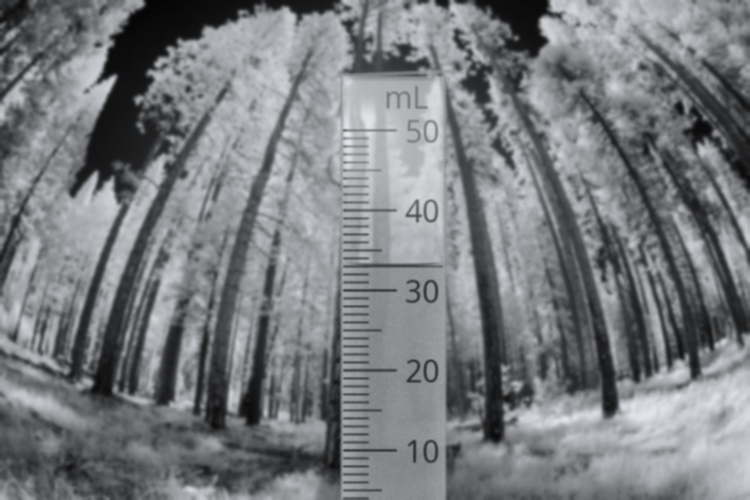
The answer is 33 mL
